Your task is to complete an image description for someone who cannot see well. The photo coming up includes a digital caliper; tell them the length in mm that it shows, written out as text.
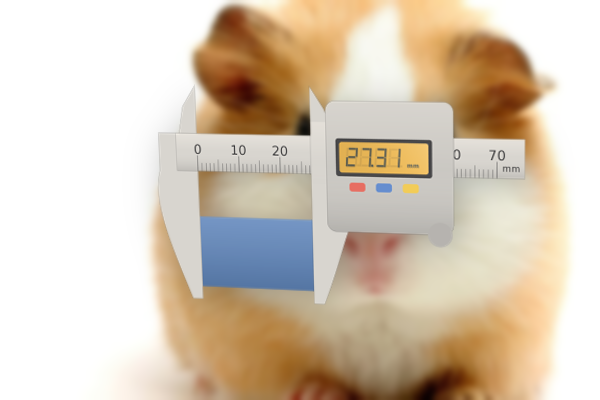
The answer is 27.31 mm
